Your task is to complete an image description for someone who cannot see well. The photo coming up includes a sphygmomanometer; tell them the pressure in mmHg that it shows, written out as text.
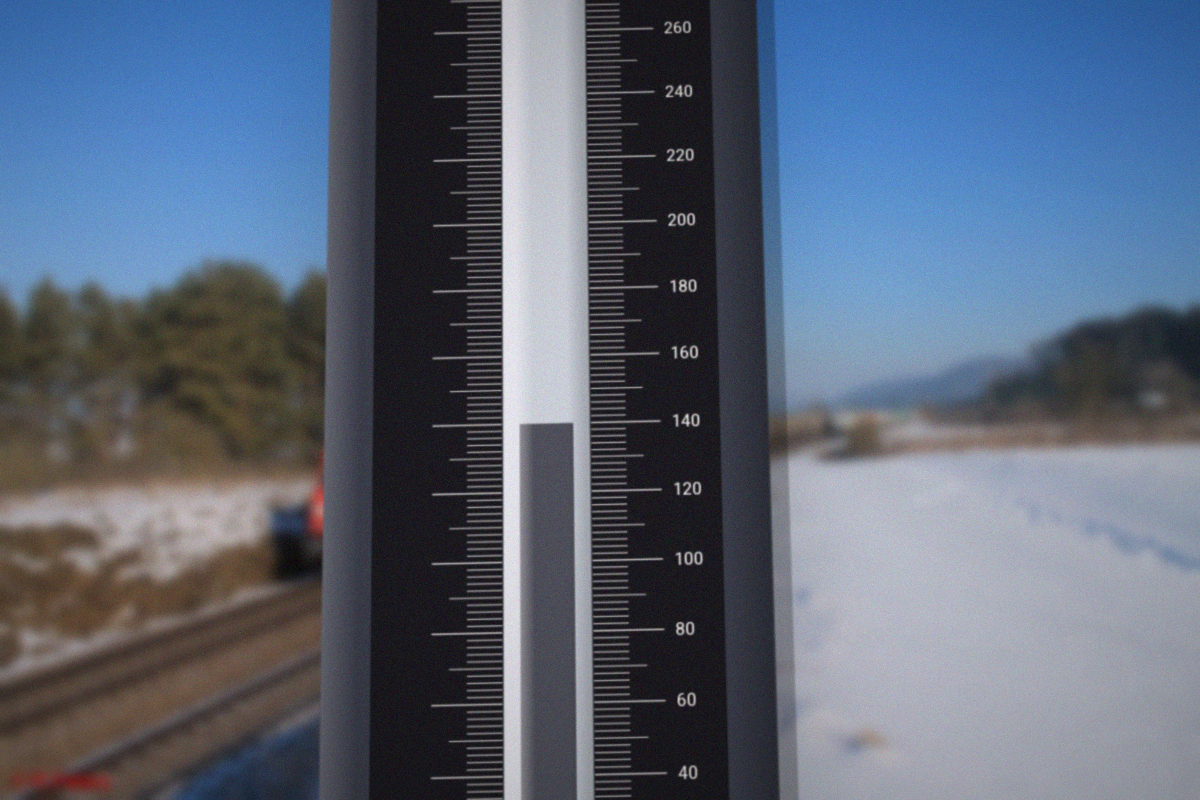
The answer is 140 mmHg
